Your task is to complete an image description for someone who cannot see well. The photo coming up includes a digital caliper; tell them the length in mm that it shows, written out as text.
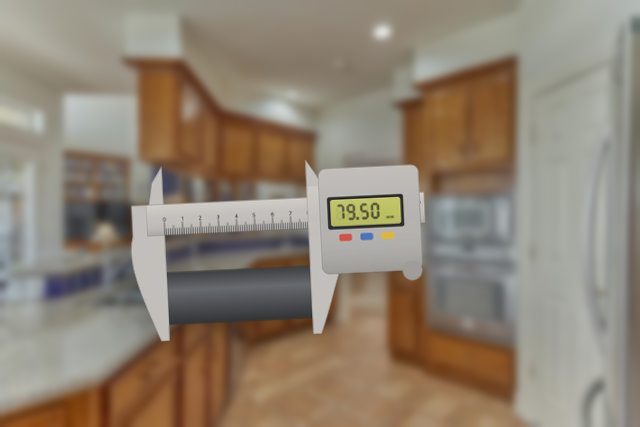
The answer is 79.50 mm
